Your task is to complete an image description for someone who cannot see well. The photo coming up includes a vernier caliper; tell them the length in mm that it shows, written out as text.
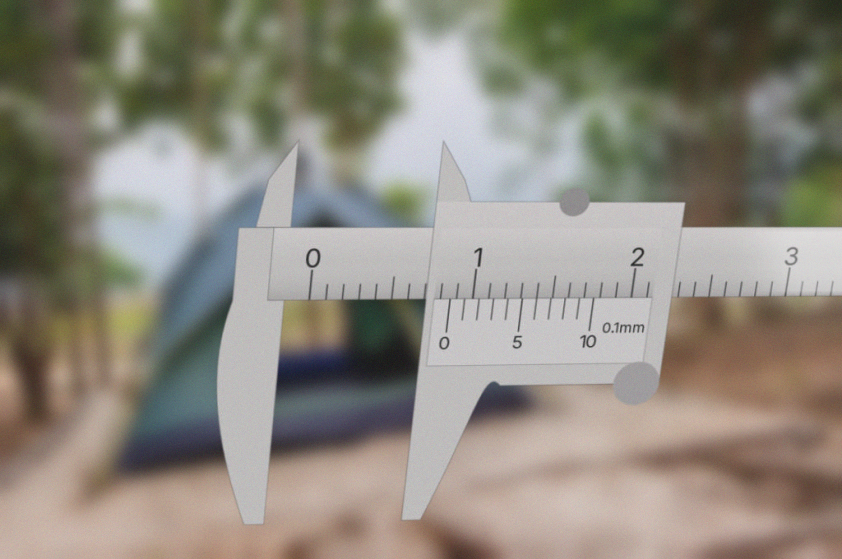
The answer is 8.6 mm
